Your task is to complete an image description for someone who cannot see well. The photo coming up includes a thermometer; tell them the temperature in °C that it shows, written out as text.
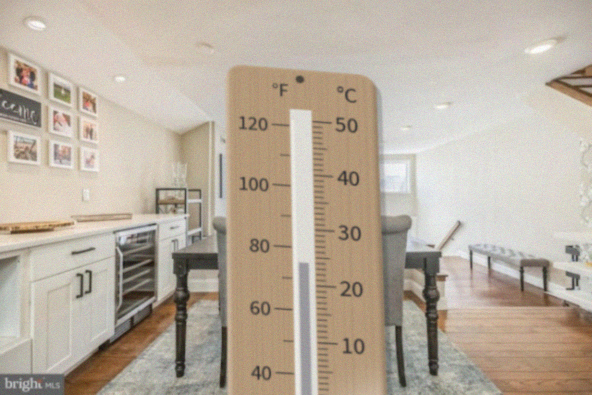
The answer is 24 °C
